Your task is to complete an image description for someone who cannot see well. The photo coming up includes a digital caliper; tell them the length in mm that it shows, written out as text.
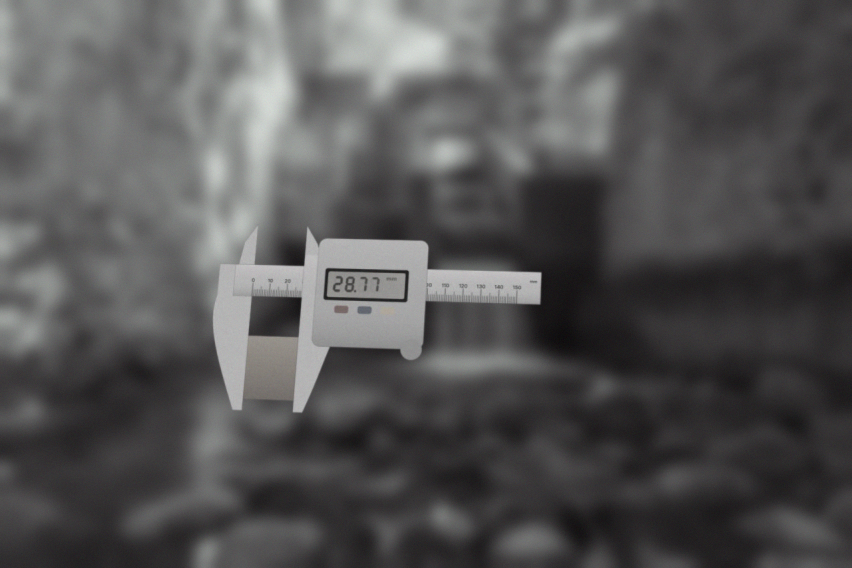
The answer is 28.77 mm
